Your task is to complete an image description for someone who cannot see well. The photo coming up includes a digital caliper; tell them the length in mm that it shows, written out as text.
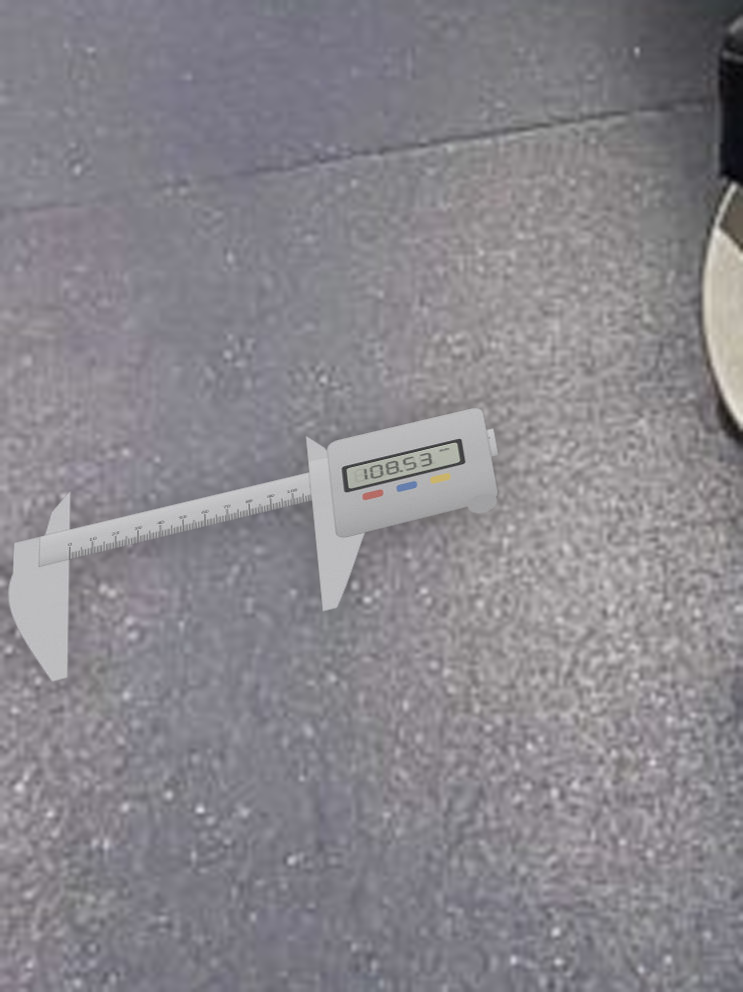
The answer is 108.53 mm
